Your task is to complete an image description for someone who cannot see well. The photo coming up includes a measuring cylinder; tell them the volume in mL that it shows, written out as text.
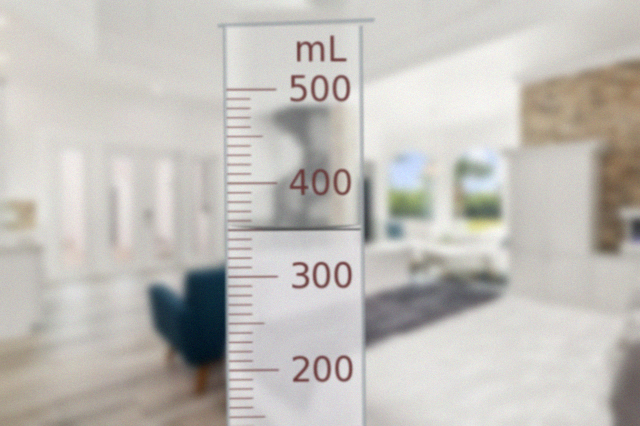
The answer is 350 mL
